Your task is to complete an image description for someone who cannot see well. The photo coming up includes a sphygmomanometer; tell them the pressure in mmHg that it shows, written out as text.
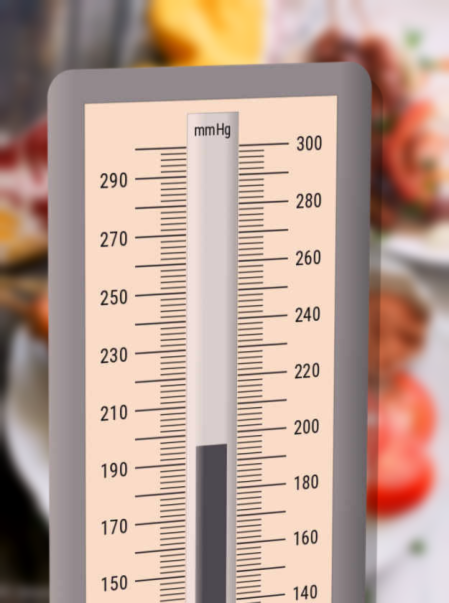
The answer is 196 mmHg
